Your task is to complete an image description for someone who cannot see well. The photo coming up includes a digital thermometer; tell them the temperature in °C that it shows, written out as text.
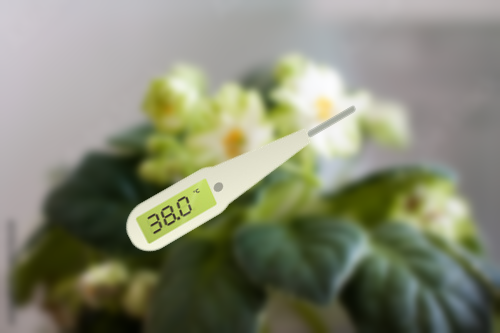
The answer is 38.0 °C
